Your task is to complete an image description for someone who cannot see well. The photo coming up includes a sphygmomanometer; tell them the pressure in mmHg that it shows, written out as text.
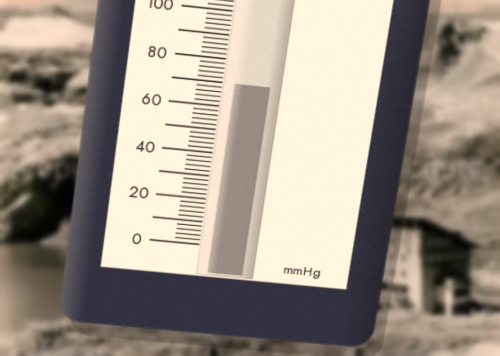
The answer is 70 mmHg
